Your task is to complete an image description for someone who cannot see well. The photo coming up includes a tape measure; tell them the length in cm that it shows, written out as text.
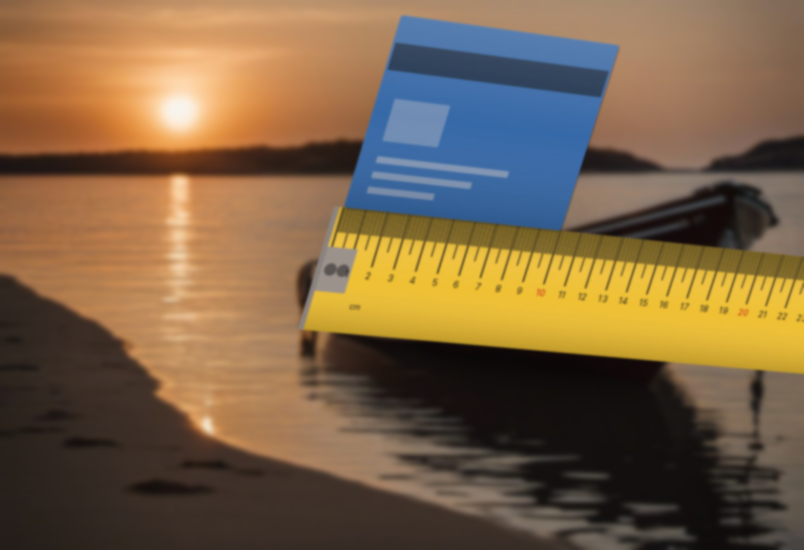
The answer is 10 cm
